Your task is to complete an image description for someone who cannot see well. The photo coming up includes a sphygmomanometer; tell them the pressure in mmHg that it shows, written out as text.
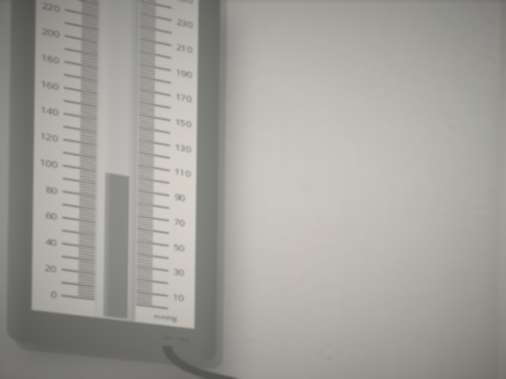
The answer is 100 mmHg
